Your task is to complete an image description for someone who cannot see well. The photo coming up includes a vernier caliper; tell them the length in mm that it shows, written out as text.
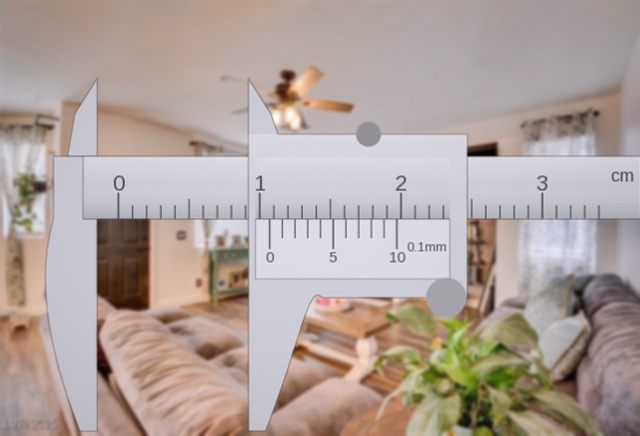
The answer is 10.7 mm
